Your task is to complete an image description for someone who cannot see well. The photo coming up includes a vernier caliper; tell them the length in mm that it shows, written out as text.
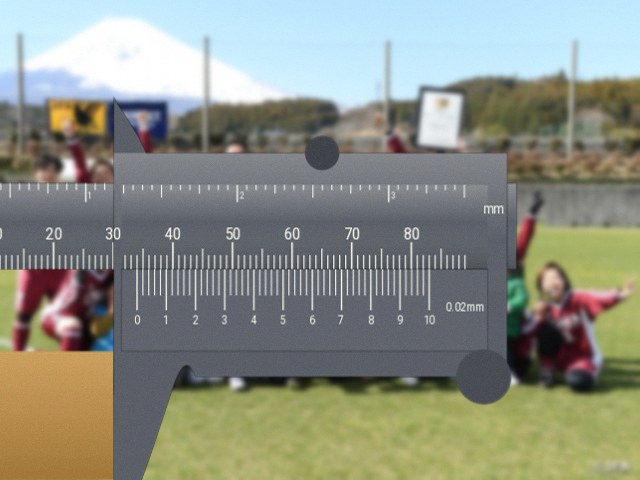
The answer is 34.0 mm
